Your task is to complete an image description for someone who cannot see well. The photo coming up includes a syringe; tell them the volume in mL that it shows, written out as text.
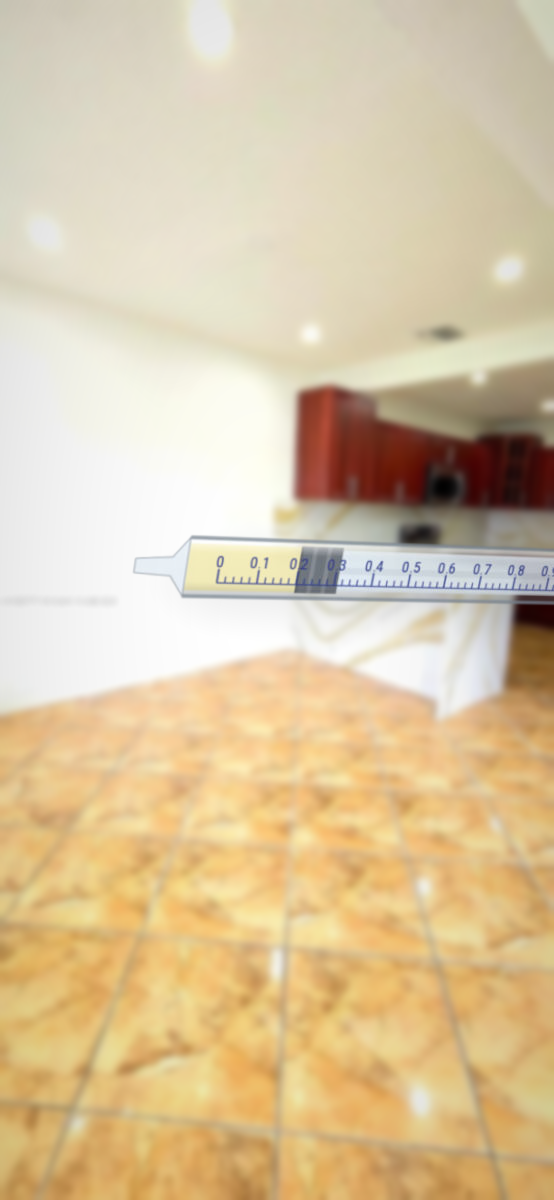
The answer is 0.2 mL
